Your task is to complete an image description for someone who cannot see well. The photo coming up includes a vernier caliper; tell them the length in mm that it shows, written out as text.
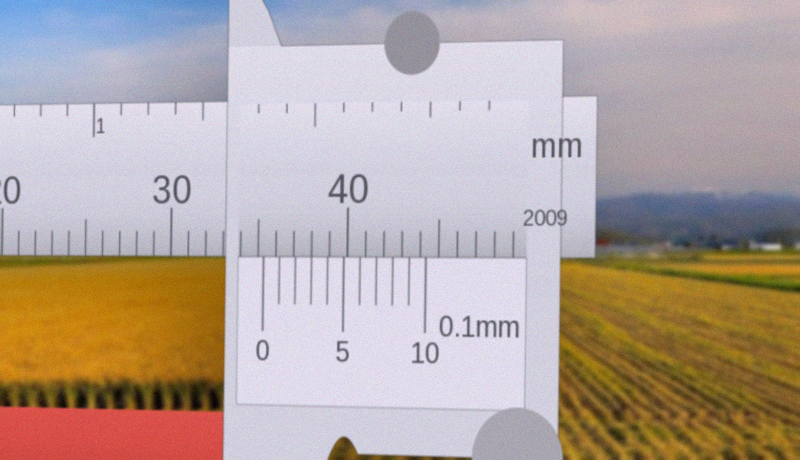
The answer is 35.3 mm
